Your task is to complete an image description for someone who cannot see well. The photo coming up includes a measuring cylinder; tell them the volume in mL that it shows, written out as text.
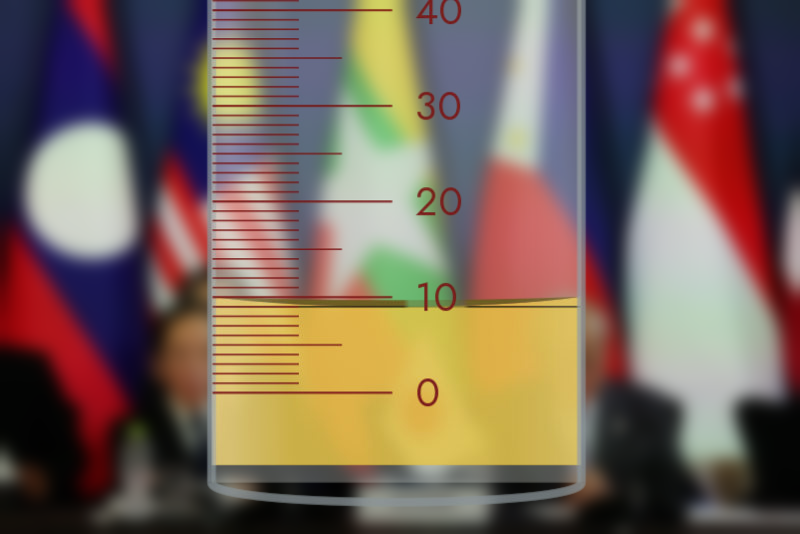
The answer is 9 mL
